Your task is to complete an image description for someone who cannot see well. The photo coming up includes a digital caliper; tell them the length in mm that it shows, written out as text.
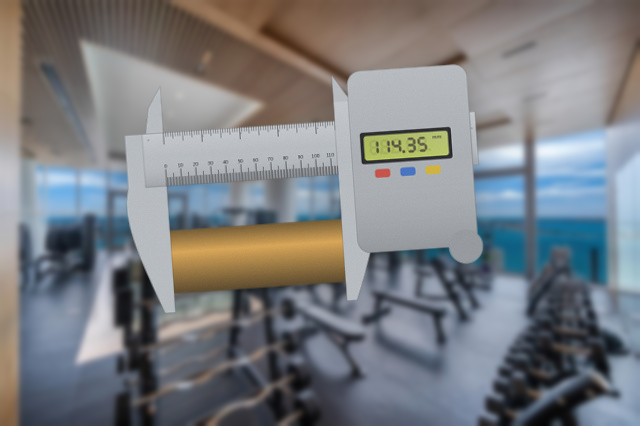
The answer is 114.35 mm
